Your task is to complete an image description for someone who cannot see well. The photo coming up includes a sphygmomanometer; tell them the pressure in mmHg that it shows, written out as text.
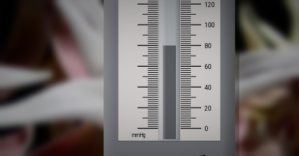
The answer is 80 mmHg
